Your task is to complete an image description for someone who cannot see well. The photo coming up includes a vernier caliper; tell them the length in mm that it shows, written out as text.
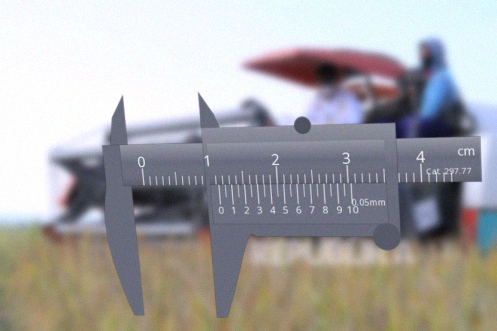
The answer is 11.4 mm
